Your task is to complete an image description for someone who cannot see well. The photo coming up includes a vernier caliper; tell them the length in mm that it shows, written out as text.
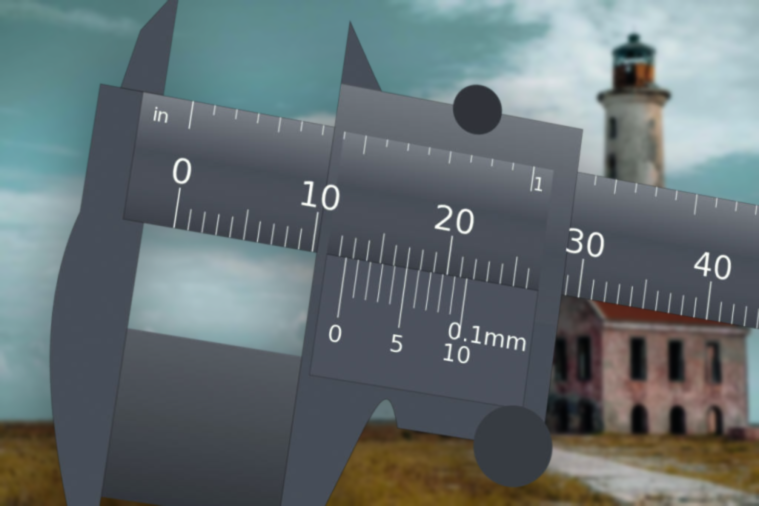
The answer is 12.5 mm
